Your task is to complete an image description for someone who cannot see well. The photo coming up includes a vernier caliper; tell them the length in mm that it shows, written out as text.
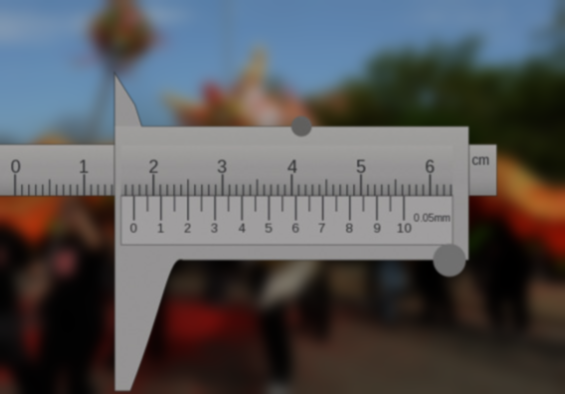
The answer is 17.2 mm
